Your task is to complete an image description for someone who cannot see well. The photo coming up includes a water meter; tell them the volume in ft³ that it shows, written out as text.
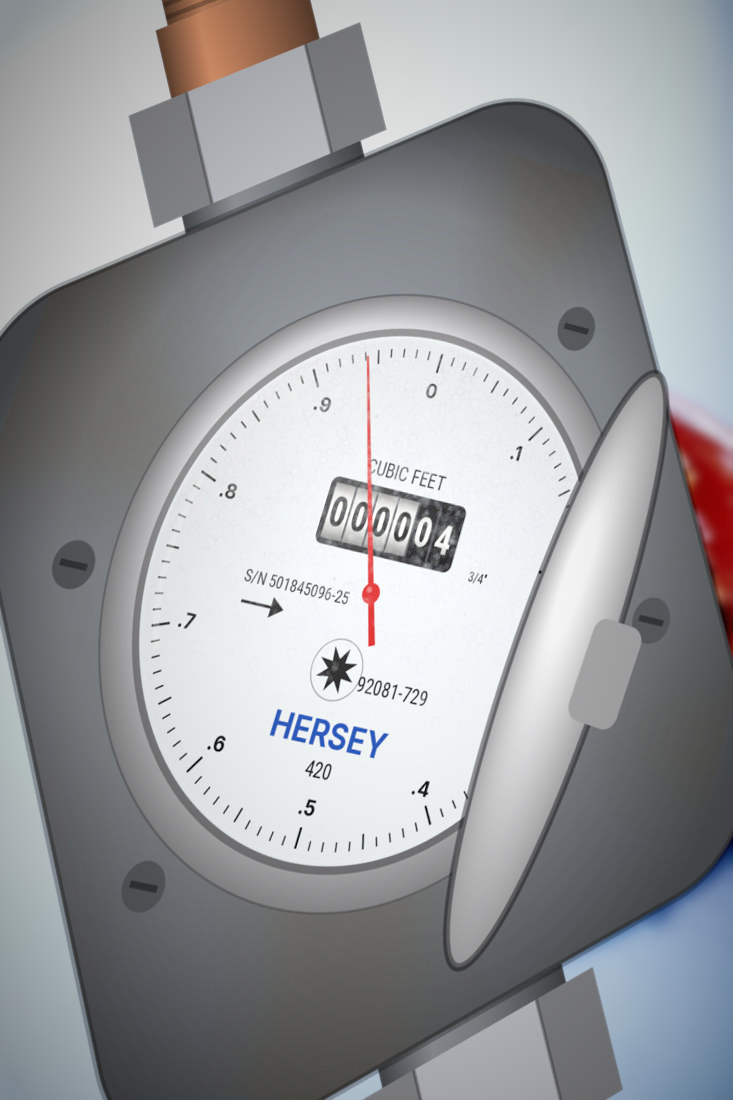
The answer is 3.94 ft³
